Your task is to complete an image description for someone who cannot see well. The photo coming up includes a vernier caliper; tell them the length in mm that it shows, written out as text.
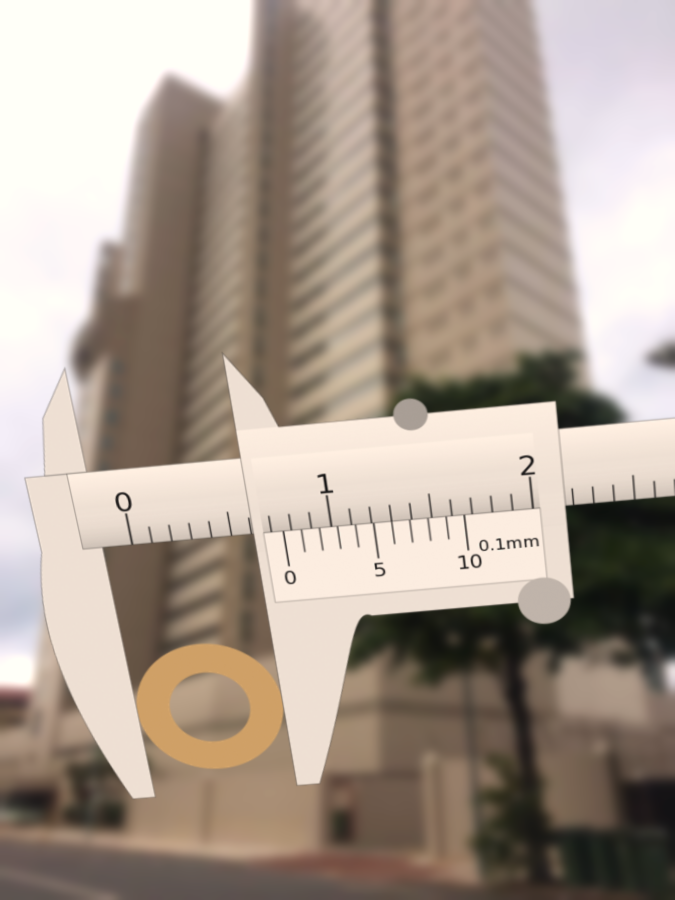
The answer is 7.6 mm
